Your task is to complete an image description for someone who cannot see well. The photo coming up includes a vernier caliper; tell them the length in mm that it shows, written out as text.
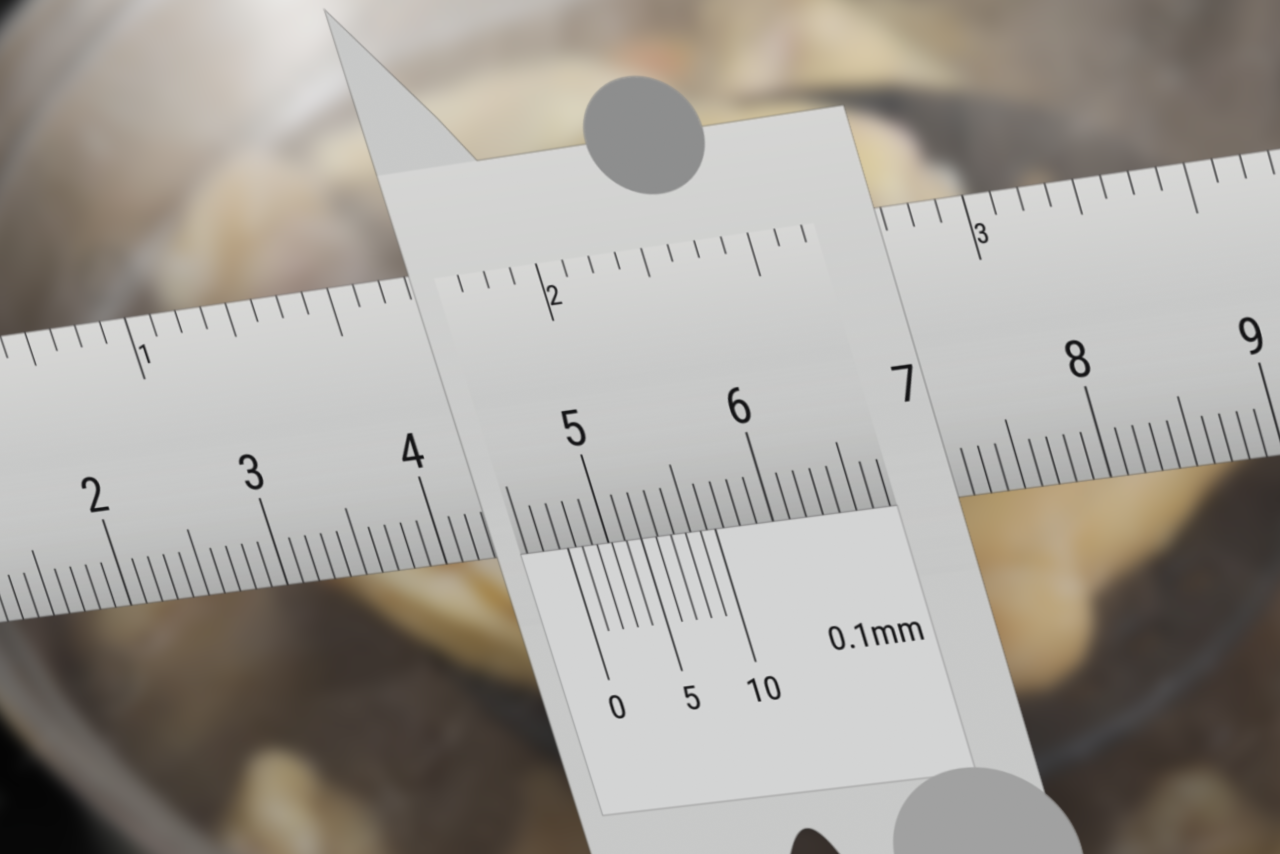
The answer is 47.5 mm
